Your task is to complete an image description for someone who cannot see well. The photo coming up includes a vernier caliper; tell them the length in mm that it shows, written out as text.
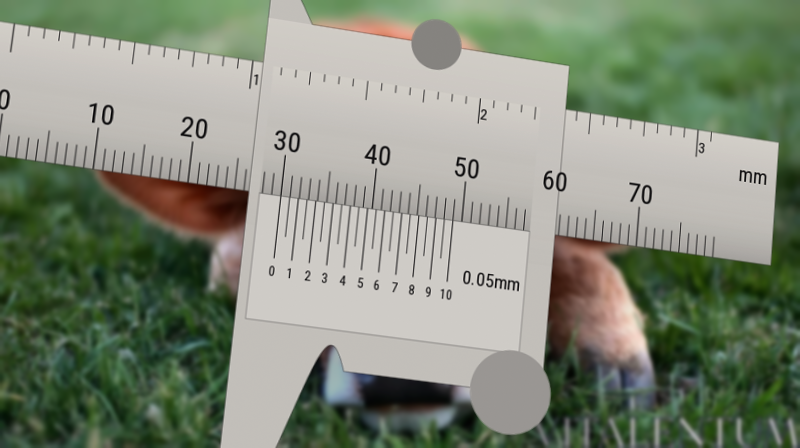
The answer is 30.0 mm
